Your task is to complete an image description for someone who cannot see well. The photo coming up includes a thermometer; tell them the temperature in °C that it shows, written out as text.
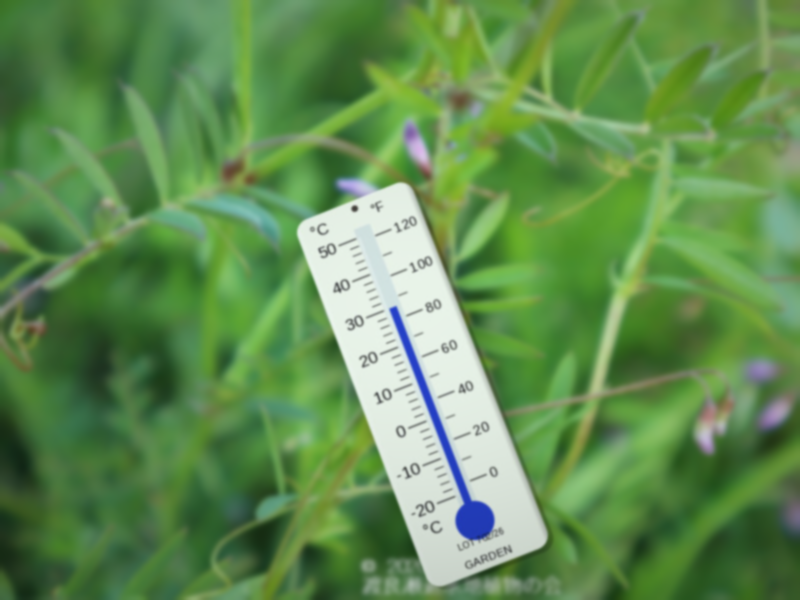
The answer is 30 °C
